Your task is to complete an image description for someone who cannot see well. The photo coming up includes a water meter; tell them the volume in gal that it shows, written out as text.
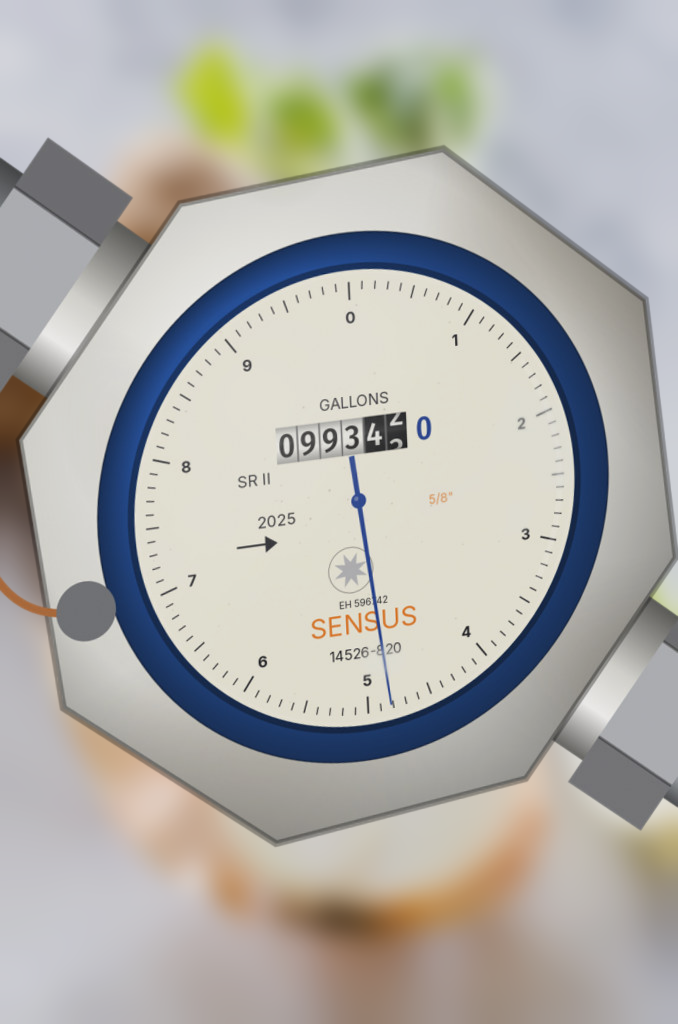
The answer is 993424.8 gal
